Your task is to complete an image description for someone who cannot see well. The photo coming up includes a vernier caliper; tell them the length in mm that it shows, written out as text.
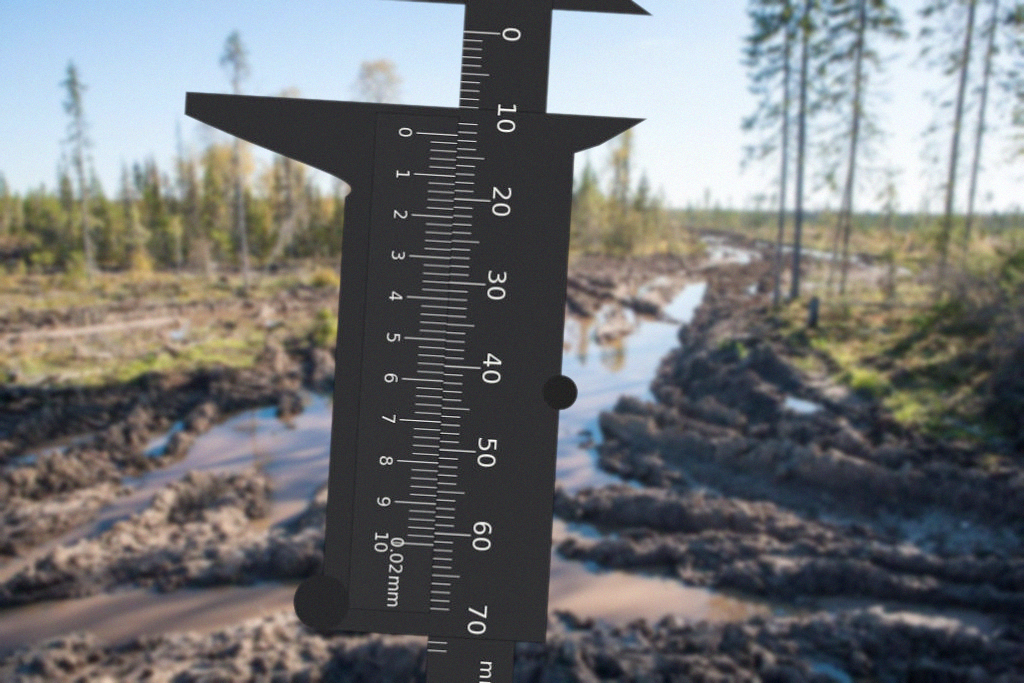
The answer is 12.4 mm
